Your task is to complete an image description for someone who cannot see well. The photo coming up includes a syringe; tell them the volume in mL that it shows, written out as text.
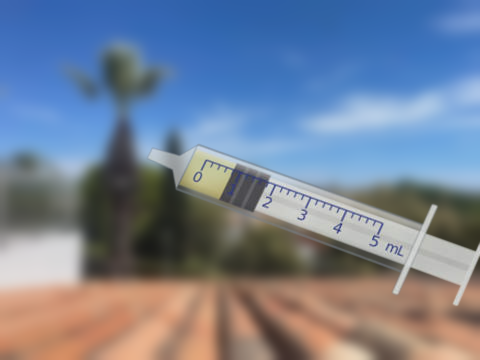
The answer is 0.8 mL
